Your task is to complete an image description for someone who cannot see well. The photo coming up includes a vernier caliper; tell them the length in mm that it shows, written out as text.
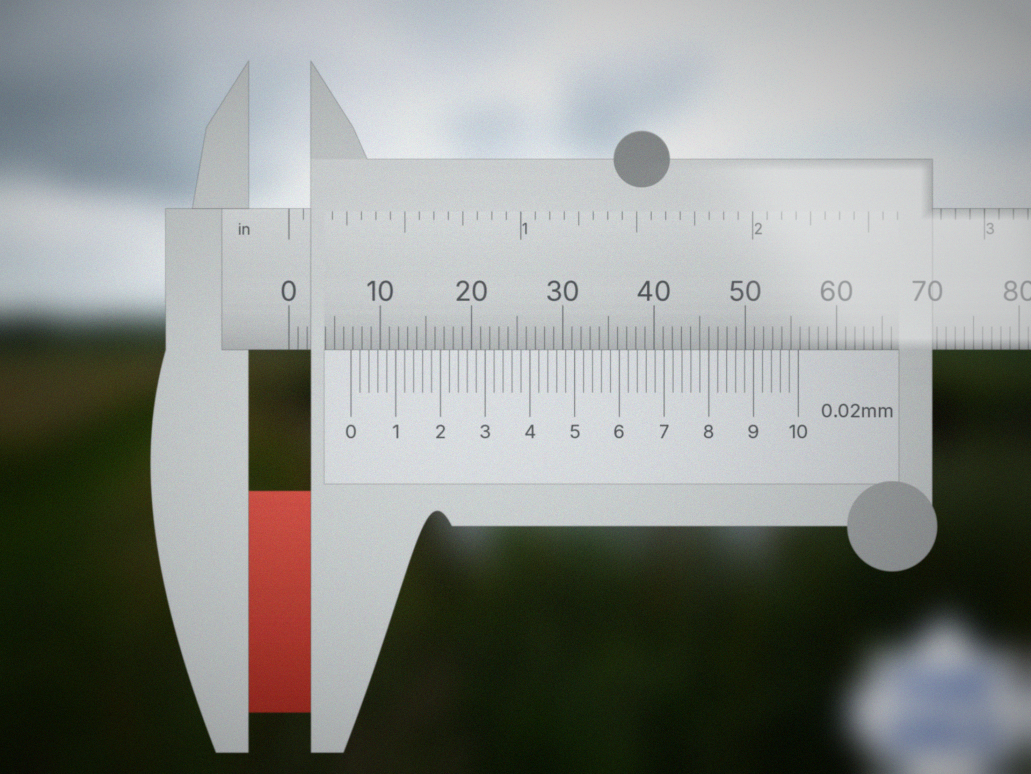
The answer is 6.8 mm
